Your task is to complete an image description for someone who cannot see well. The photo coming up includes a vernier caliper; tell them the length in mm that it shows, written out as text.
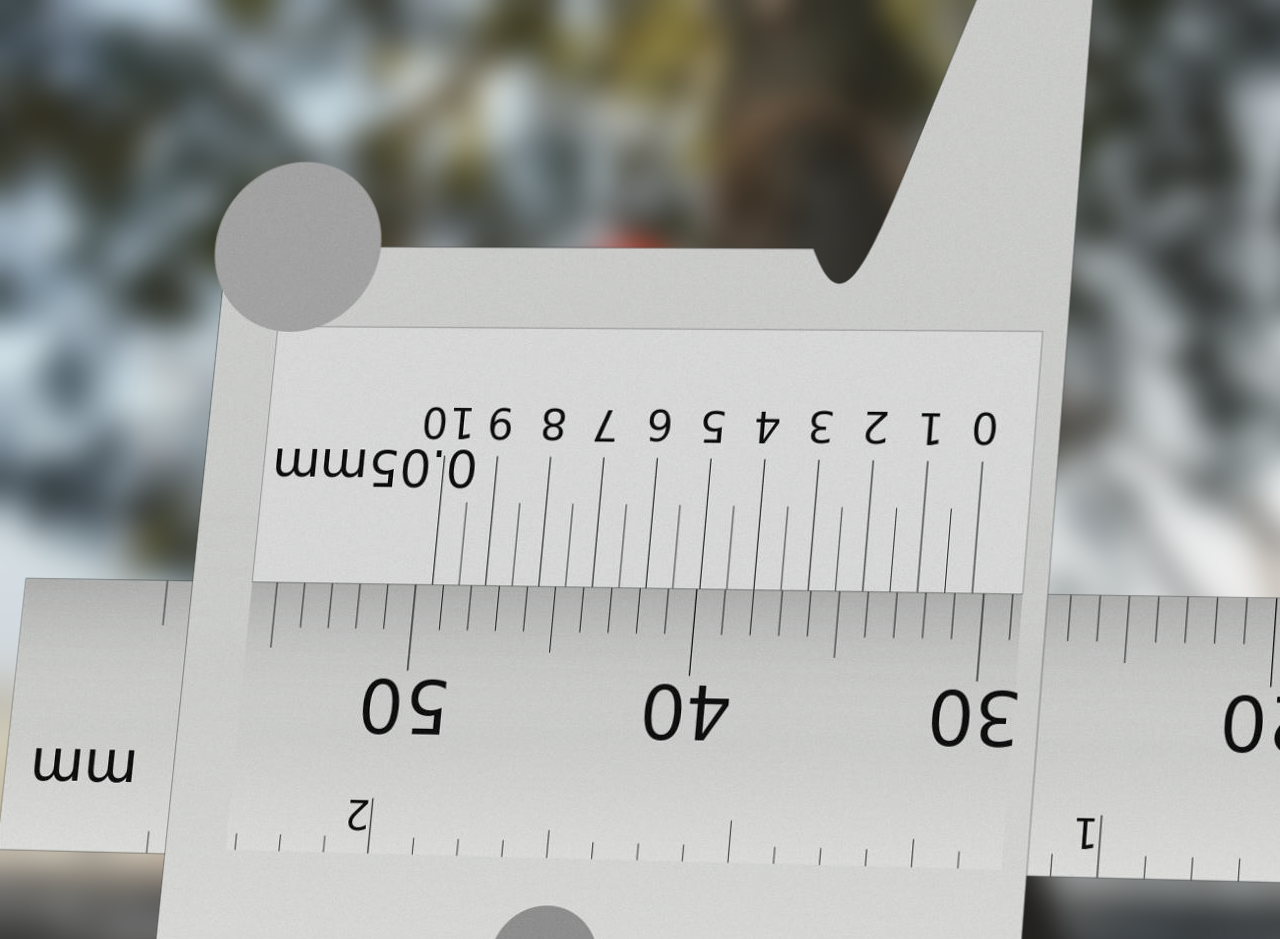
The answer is 30.40 mm
